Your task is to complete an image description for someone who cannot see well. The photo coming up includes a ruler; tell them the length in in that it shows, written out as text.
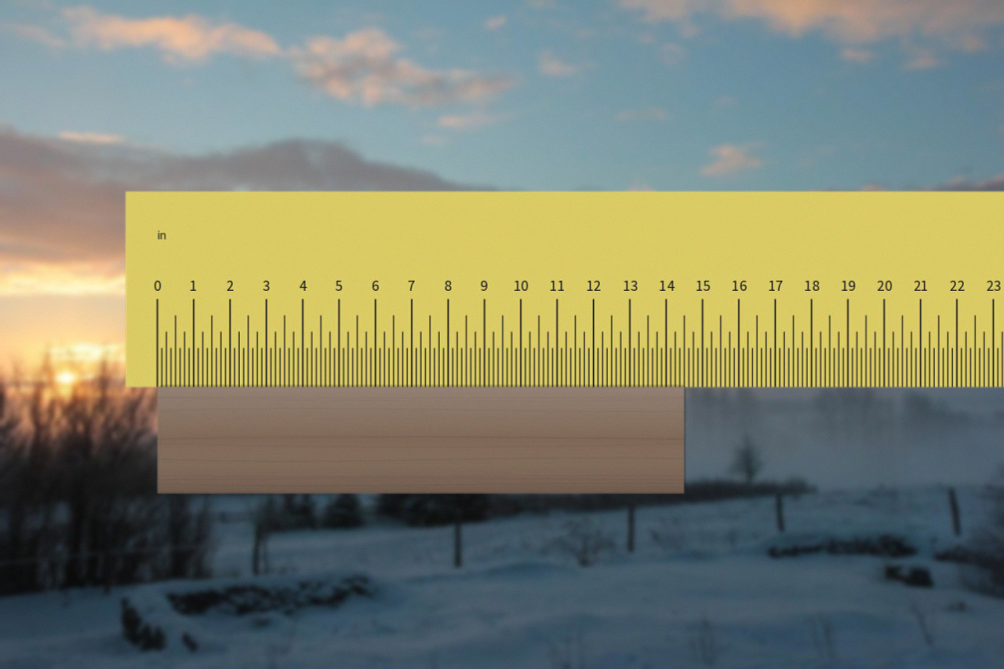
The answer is 14.5 in
